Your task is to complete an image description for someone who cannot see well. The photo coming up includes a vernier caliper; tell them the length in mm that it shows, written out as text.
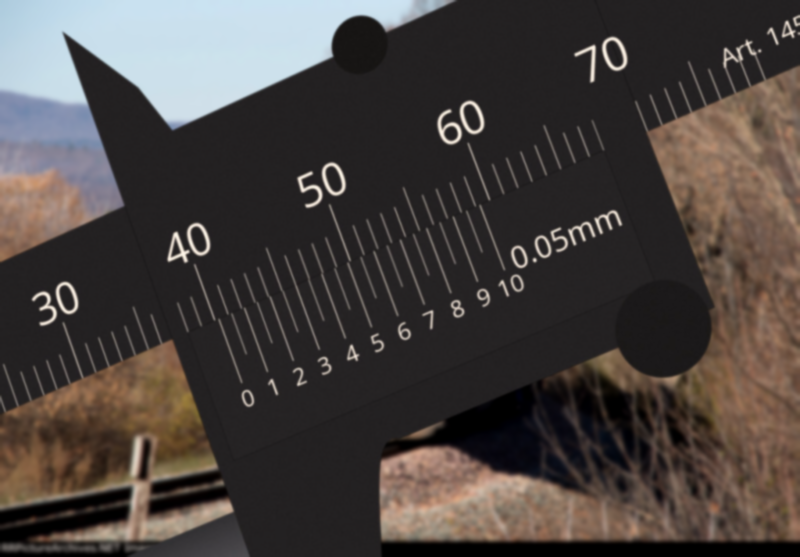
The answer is 40.3 mm
